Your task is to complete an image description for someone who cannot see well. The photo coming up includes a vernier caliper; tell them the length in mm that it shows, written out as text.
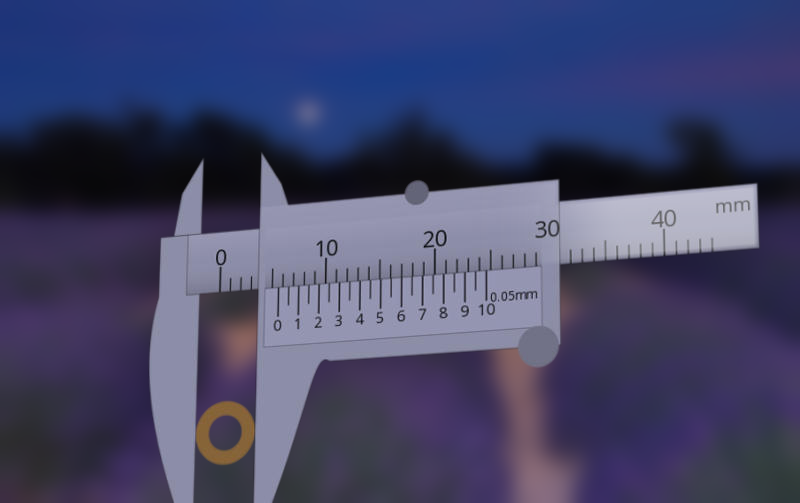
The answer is 5.6 mm
